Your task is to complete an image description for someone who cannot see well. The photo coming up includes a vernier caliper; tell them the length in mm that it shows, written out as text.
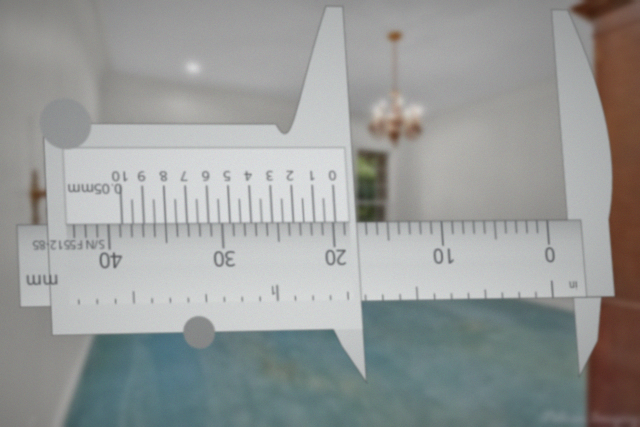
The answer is 19.8 mm
